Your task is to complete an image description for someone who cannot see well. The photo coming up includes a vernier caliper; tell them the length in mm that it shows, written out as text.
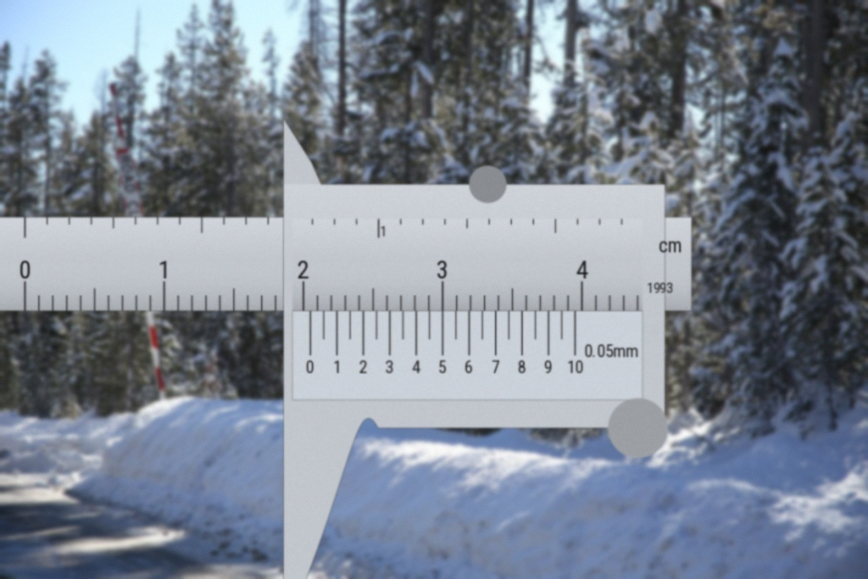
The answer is 20.5 mm
